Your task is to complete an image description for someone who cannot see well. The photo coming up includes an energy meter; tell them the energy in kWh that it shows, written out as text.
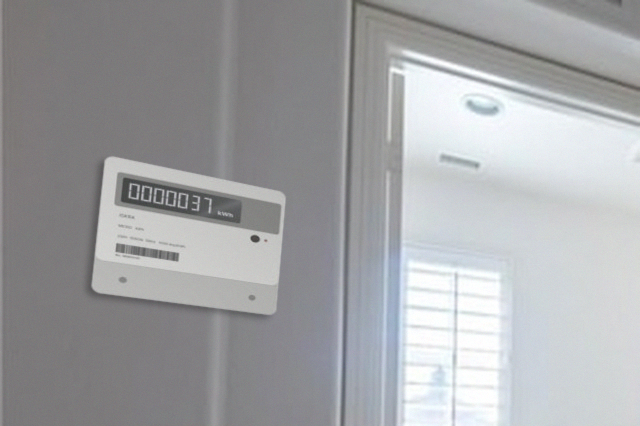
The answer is 37 kWh
